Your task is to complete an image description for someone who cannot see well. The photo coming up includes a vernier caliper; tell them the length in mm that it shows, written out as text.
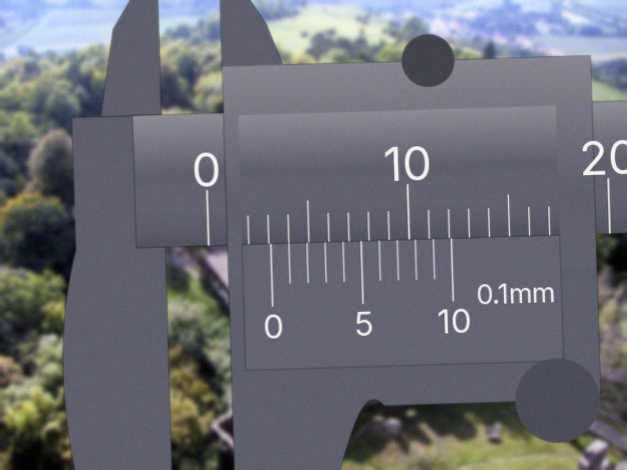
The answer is 3.1 mm
